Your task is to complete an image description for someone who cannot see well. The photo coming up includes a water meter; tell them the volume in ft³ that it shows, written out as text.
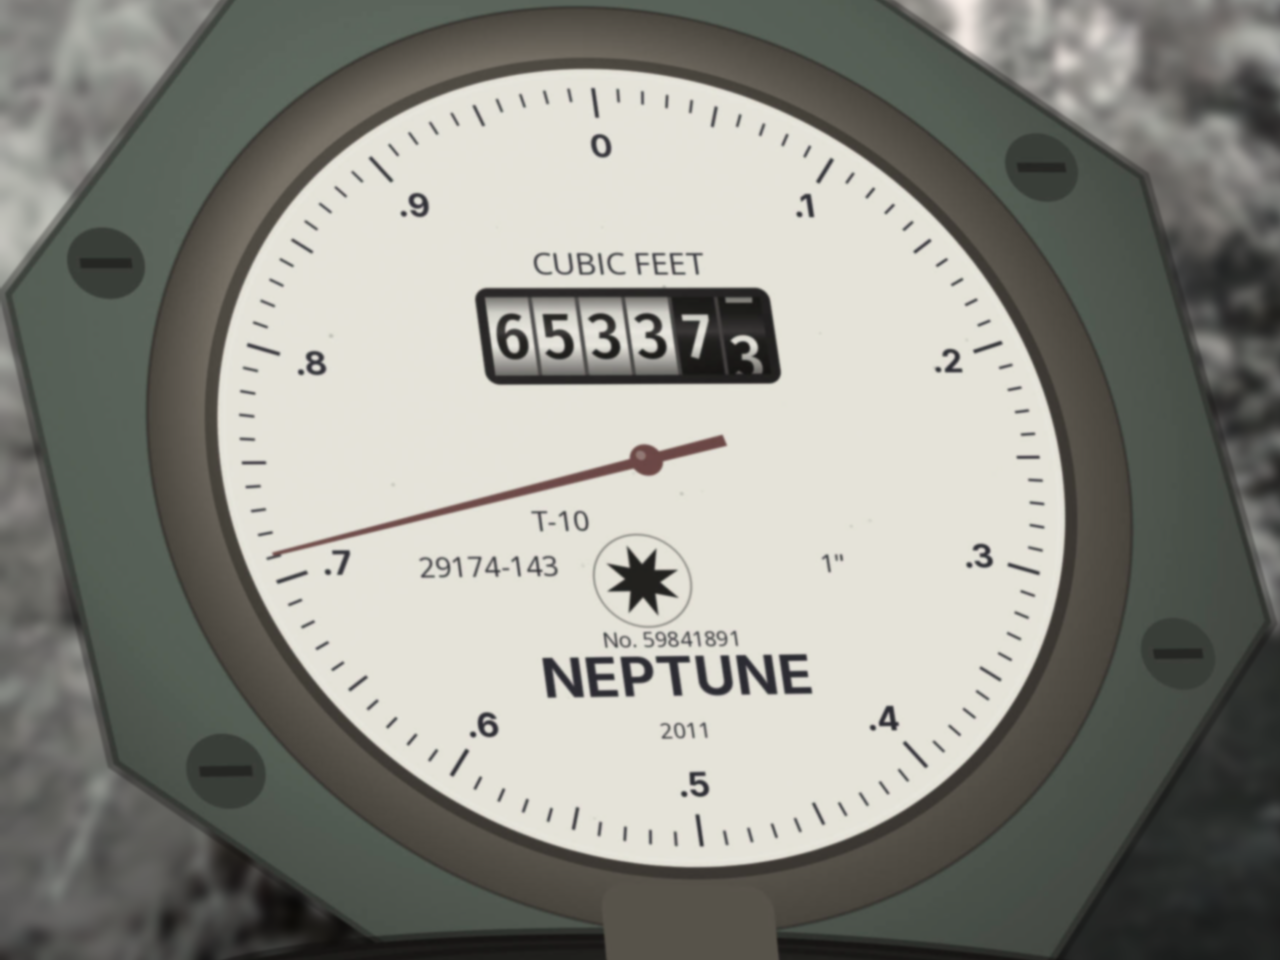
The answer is 653372.71 ft³
